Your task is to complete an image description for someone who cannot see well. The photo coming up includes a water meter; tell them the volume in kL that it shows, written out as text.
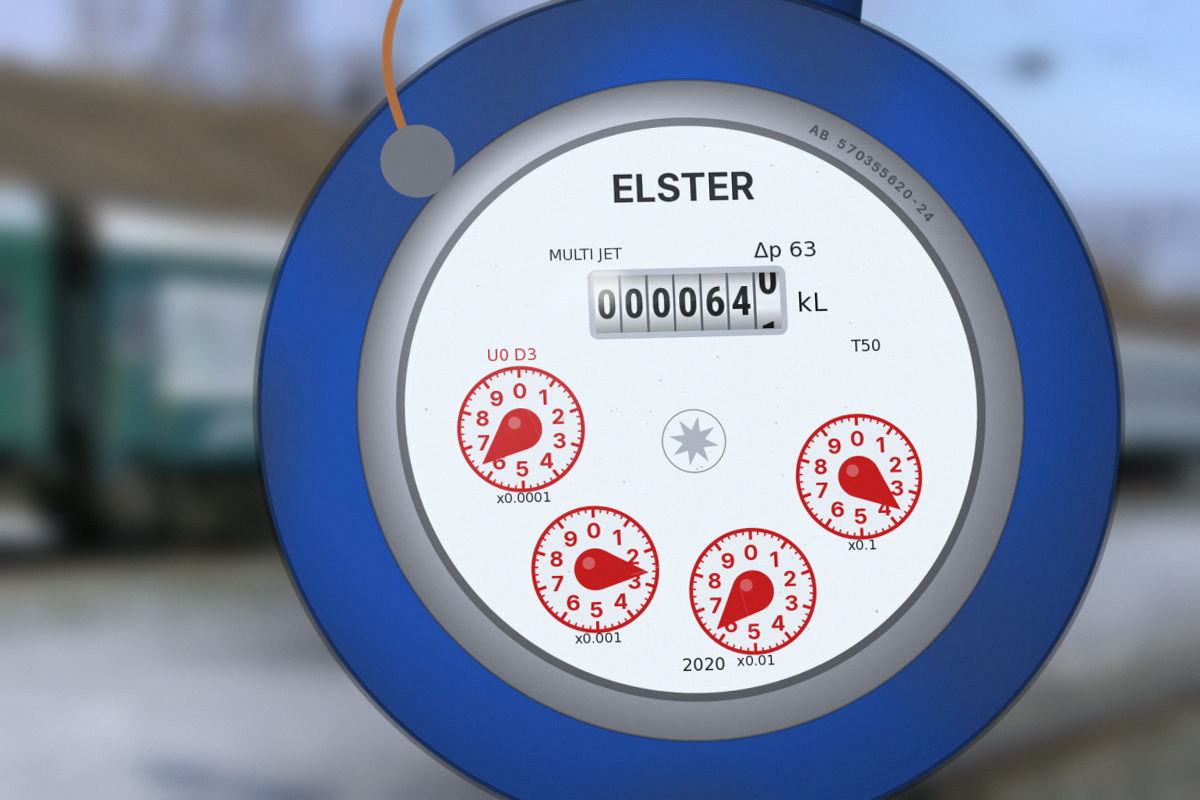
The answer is 640.3626 kL
